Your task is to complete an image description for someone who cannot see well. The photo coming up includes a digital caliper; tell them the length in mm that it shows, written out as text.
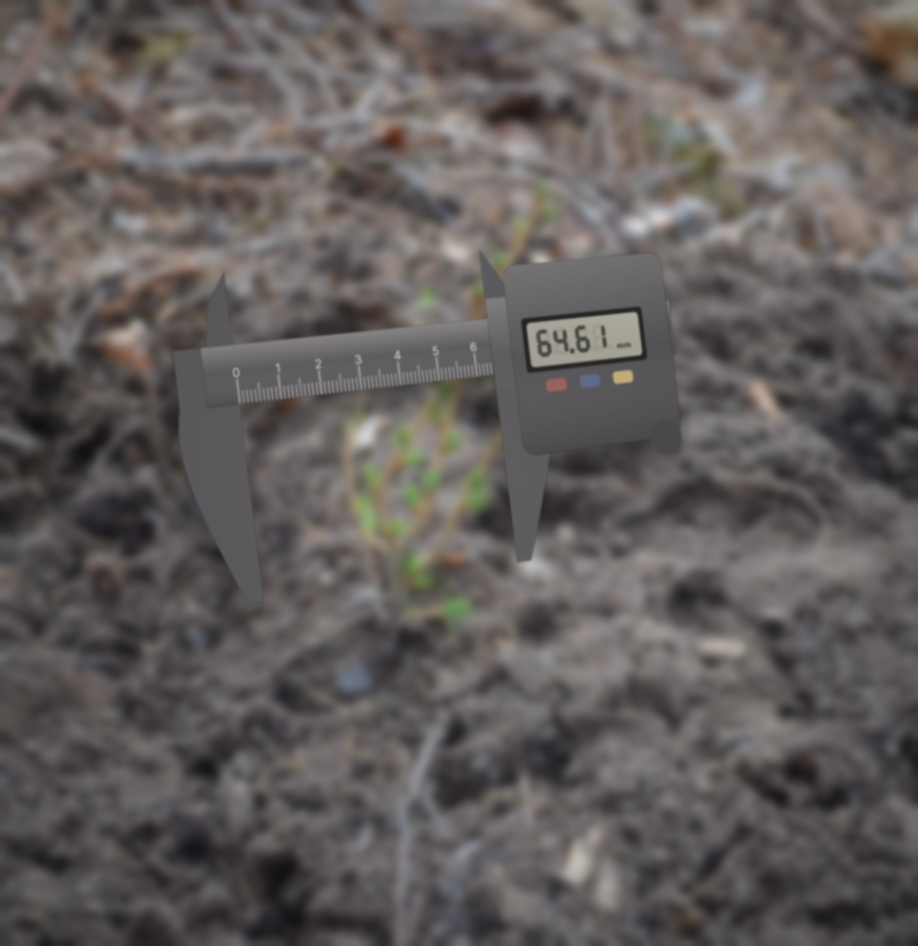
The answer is 64.61 mm
